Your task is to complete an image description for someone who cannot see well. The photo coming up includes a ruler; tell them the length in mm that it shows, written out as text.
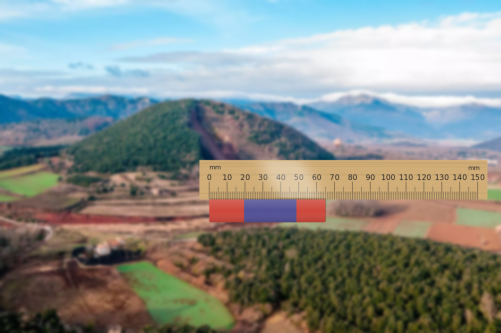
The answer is 65 mm
